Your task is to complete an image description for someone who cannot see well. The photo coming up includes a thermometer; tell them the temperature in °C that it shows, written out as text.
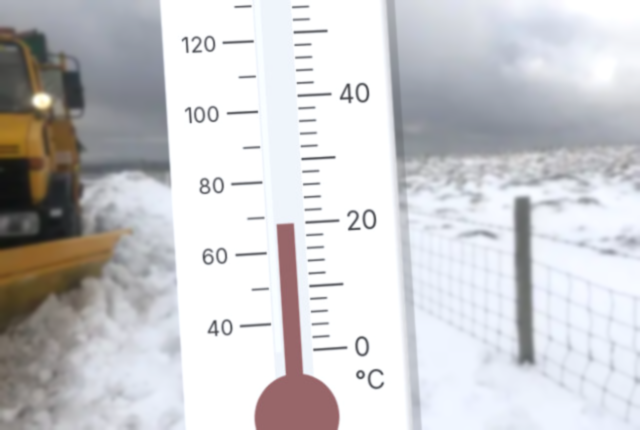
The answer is 20 °C
